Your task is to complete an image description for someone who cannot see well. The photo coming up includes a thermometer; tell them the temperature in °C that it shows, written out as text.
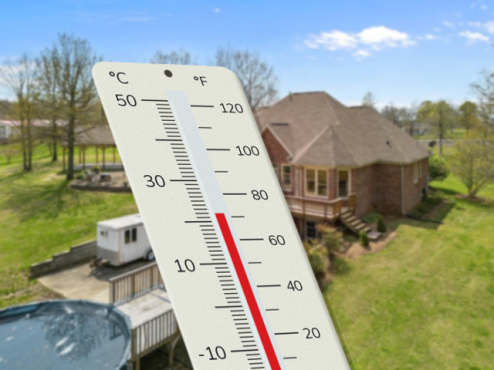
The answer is 22 °C
